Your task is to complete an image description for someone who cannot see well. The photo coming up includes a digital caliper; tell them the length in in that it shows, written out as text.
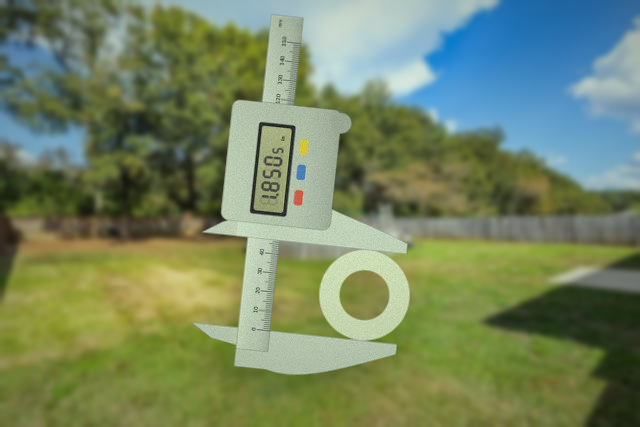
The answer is 1.8505 in
